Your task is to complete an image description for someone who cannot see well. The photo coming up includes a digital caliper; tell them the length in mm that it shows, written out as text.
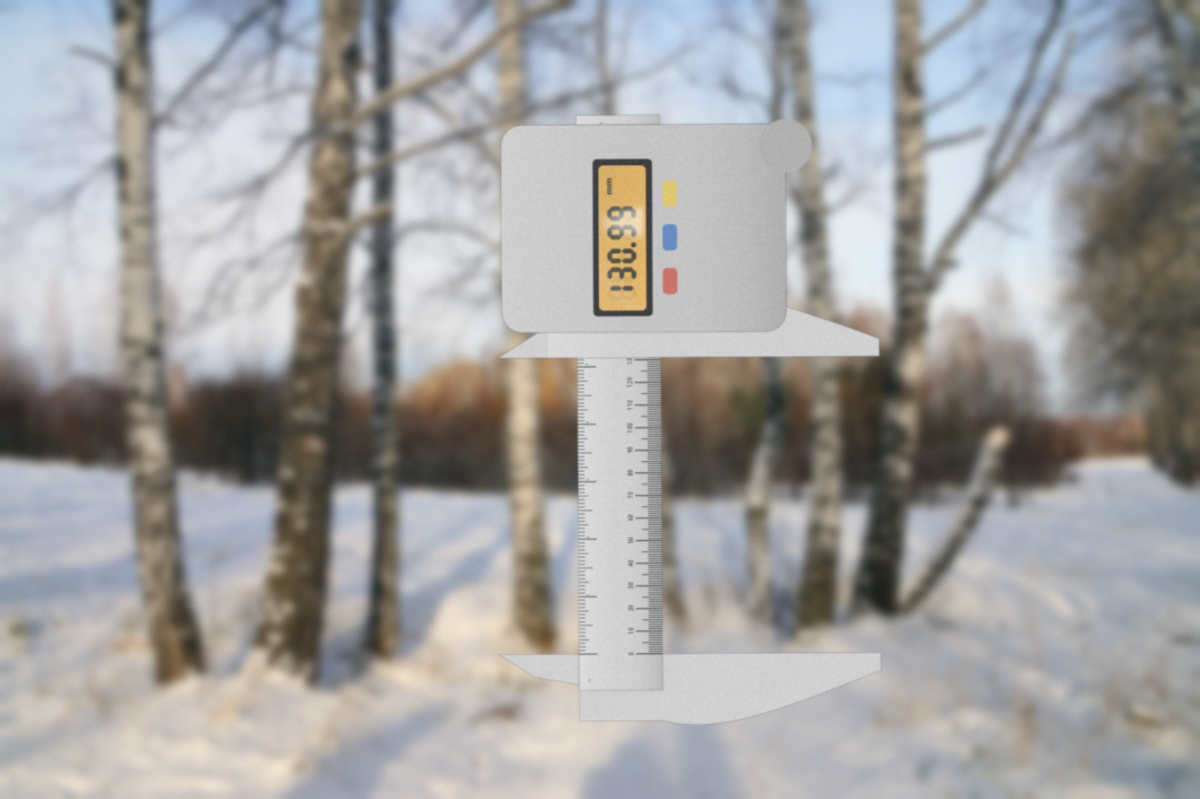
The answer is 130.99 mm
